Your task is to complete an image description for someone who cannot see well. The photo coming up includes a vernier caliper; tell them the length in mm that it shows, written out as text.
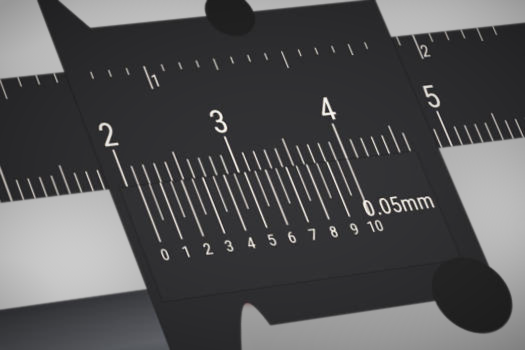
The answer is 21.0 mm
